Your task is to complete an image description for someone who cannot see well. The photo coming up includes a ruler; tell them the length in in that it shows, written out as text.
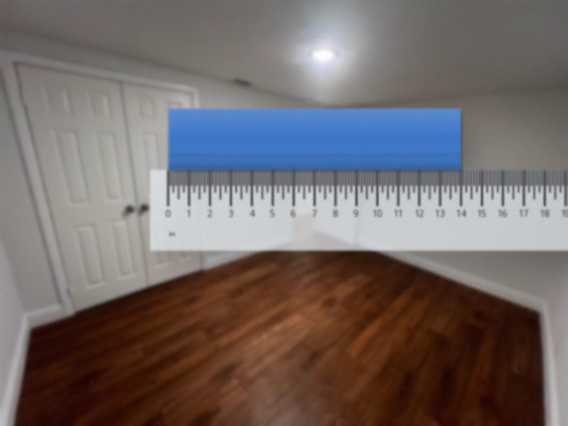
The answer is 14 in
